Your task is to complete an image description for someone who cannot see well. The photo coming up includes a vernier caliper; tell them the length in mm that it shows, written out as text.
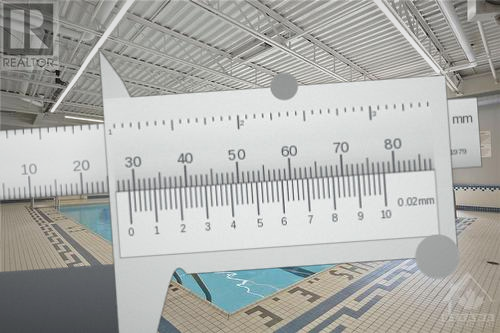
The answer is 29.0 mm
